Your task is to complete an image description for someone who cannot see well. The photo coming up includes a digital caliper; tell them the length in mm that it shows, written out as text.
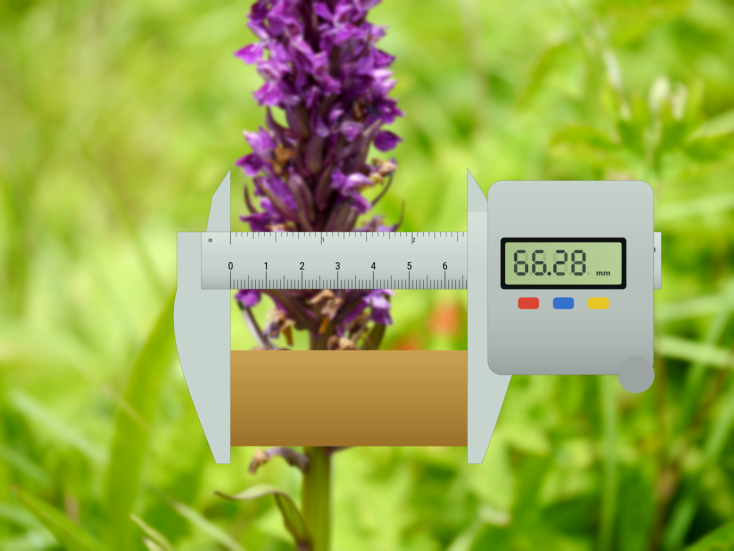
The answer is 66.28 mm
